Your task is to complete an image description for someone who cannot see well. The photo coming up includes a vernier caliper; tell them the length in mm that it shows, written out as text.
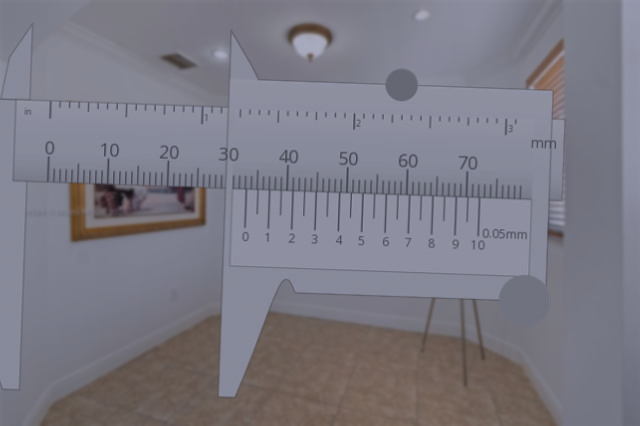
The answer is 33.2 mm
